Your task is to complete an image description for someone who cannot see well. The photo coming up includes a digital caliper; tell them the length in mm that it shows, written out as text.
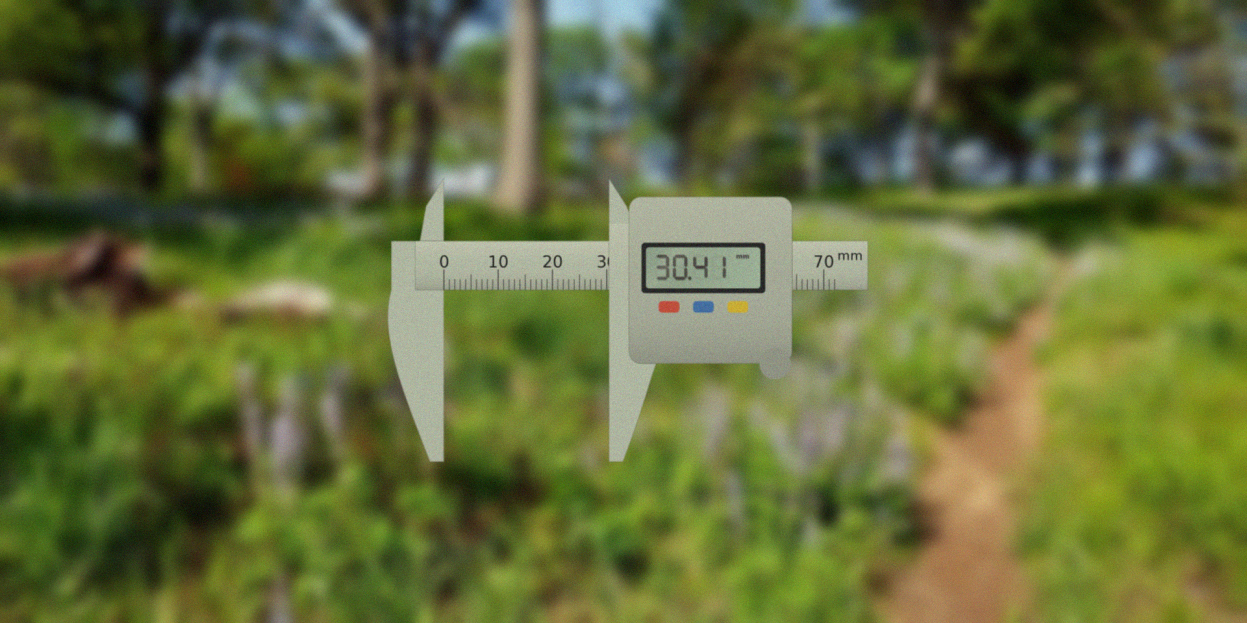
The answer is 30.41 mm
